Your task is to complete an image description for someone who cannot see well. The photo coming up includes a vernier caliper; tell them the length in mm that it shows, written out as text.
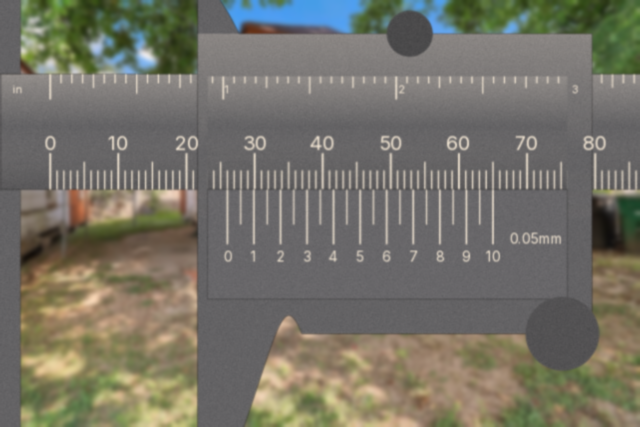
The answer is 26.0 mm
